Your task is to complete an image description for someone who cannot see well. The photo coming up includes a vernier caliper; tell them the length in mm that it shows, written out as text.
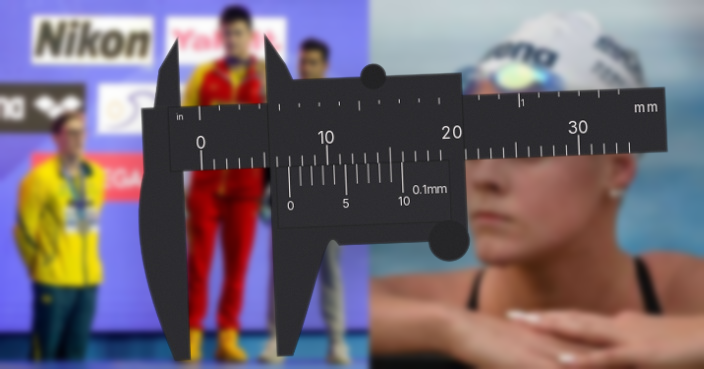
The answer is 6.9 mm
